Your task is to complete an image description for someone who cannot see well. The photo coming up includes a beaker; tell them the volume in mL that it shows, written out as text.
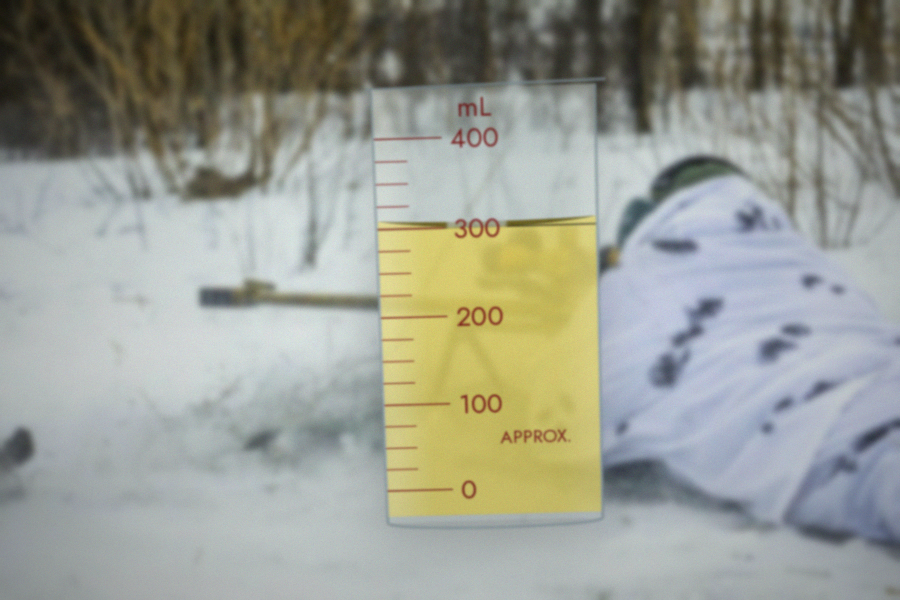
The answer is 300 mL
